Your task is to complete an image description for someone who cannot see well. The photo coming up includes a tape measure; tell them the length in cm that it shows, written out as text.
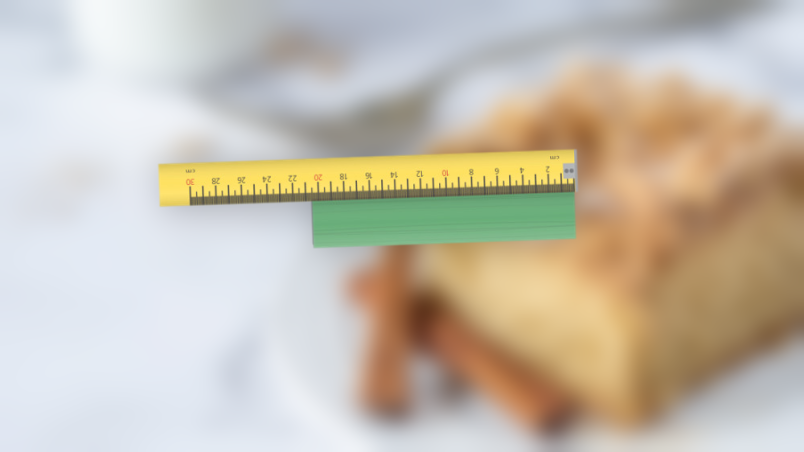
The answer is 20.5 cm
